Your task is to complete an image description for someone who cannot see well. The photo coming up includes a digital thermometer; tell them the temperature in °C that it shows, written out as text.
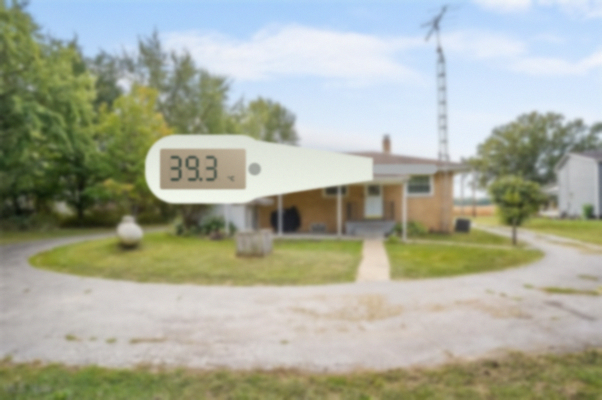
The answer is 39.3 °C
